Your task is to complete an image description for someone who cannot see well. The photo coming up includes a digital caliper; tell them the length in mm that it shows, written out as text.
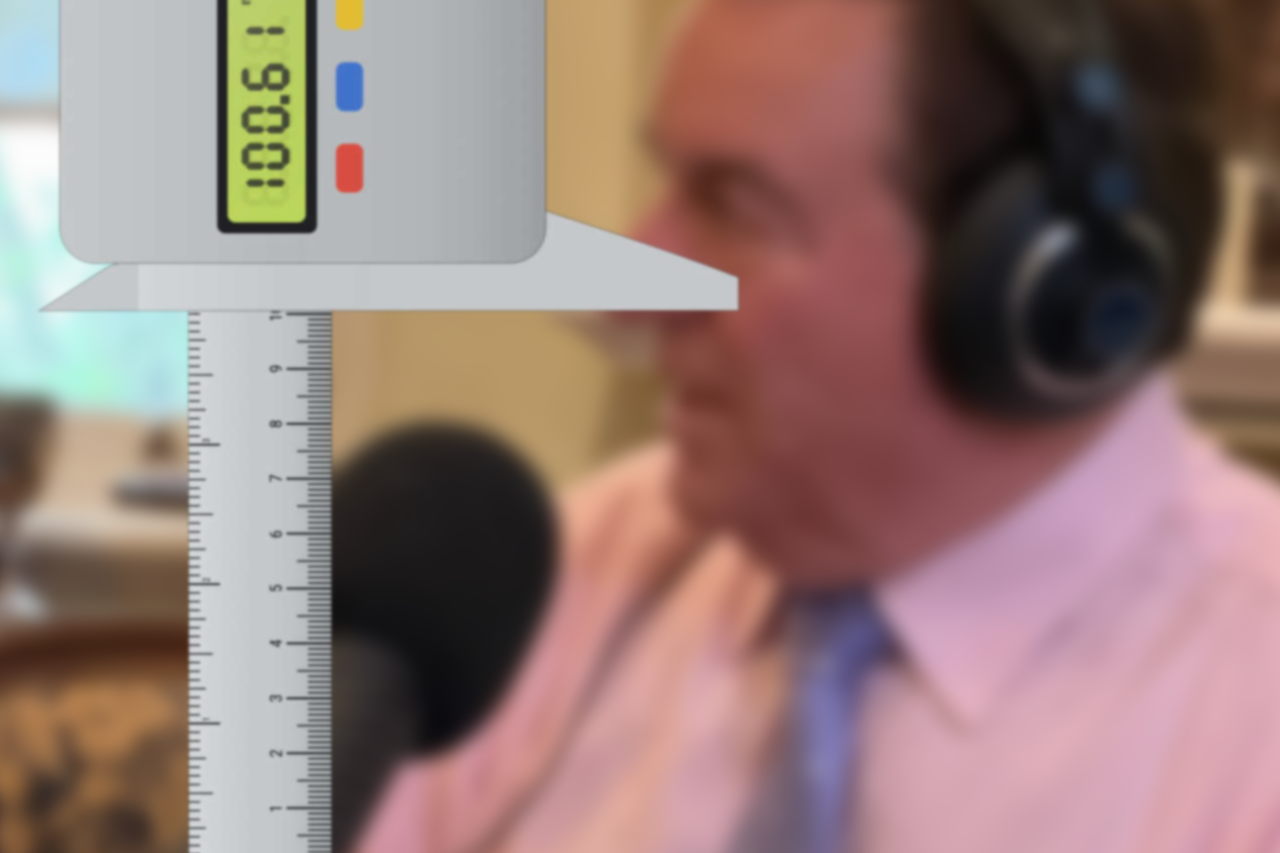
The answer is 100.61 mm
